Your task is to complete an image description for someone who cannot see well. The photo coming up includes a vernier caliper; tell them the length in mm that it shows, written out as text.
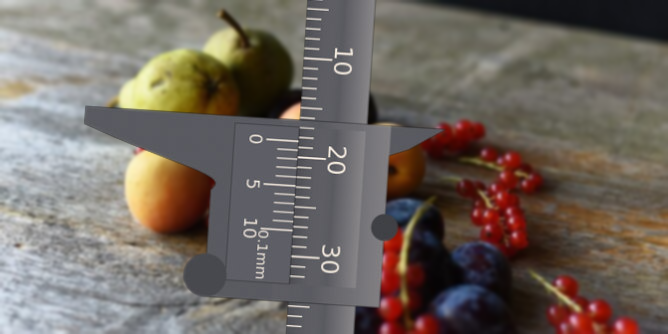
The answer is 18.4 mm
